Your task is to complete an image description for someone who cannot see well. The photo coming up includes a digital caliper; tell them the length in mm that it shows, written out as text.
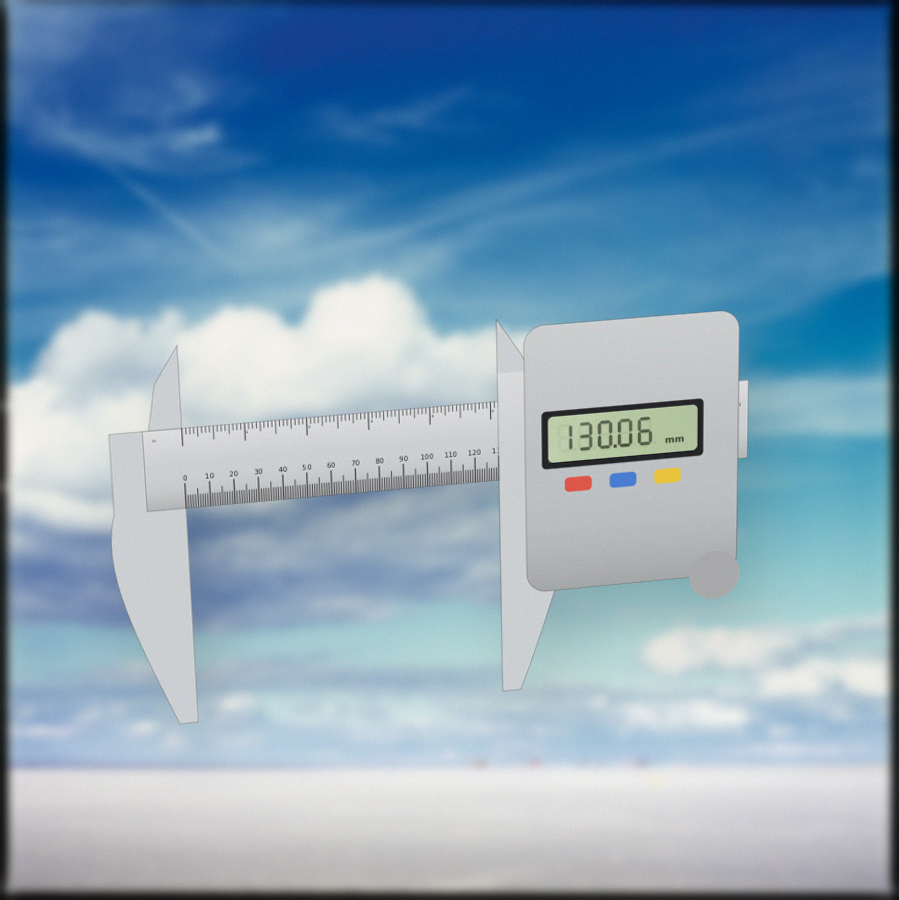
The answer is 130.06 mm
